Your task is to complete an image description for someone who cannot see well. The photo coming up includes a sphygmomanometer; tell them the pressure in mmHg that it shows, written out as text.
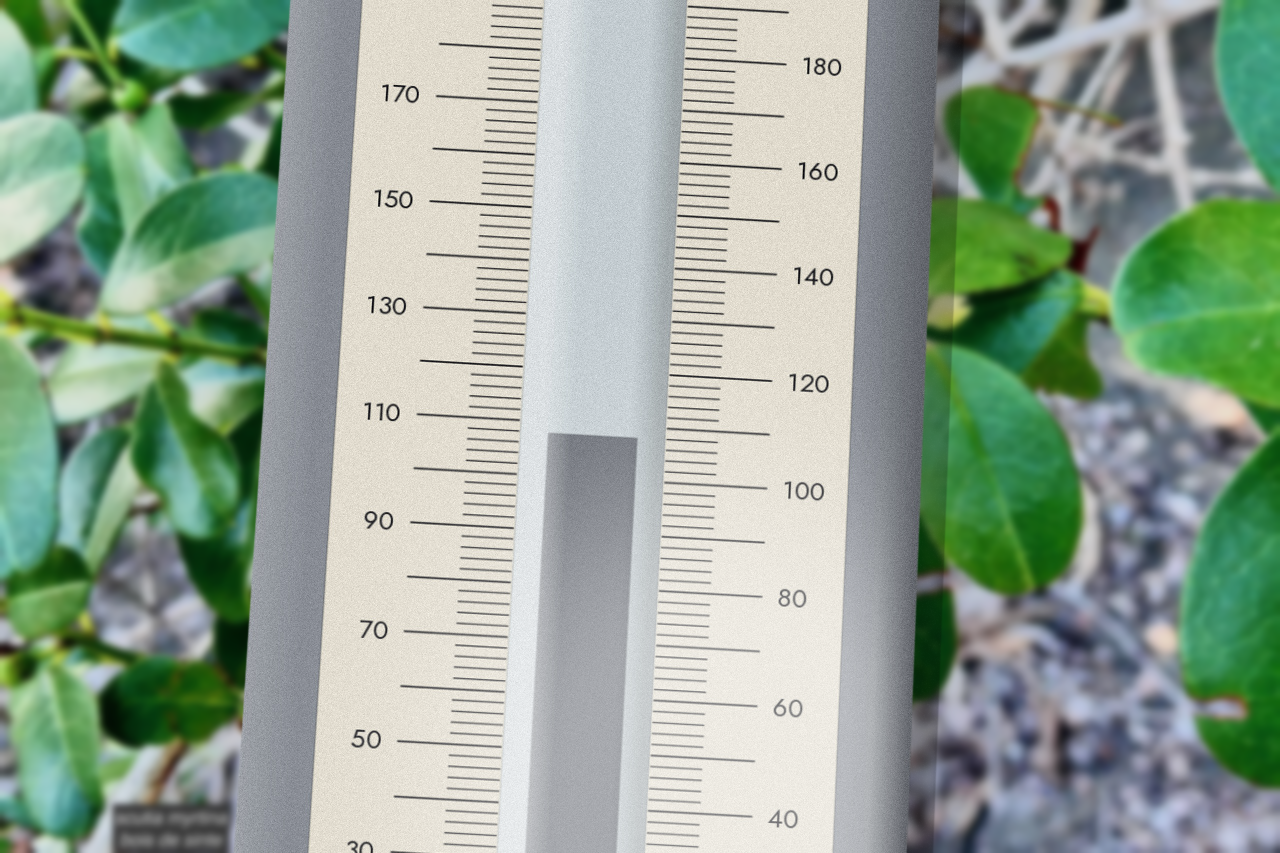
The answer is 108 mmHg
